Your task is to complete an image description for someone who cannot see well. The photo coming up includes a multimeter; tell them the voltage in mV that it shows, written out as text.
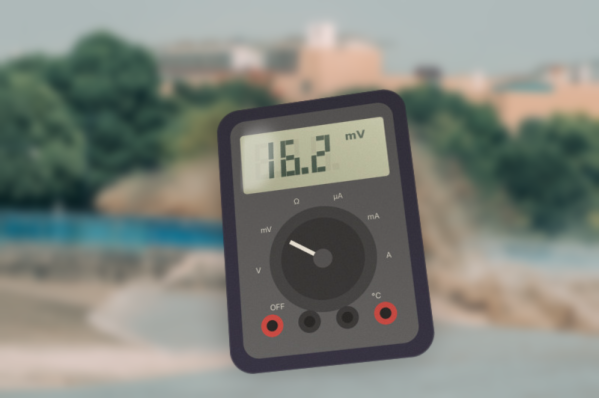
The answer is 16.2 mV
